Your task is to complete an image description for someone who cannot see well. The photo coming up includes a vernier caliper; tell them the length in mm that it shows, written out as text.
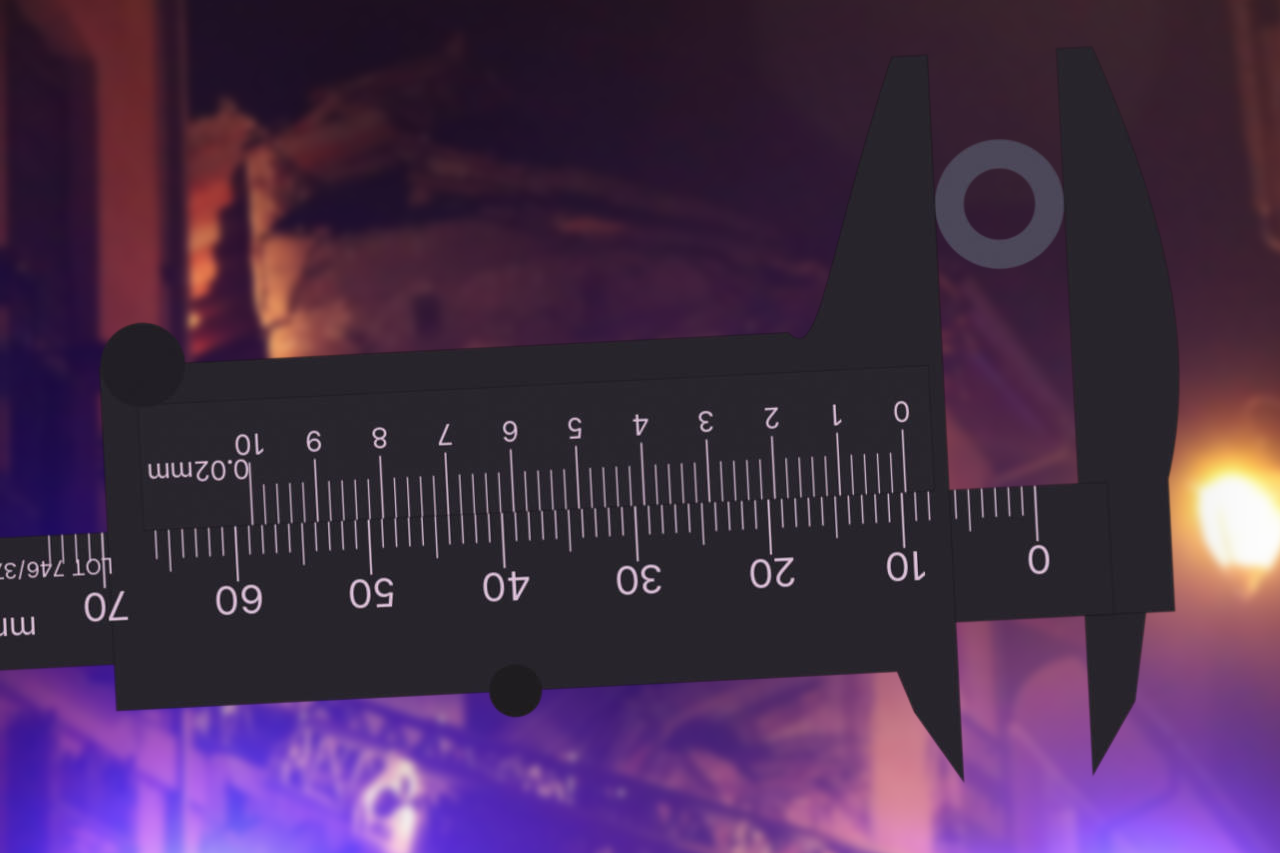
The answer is 9.7 mm
